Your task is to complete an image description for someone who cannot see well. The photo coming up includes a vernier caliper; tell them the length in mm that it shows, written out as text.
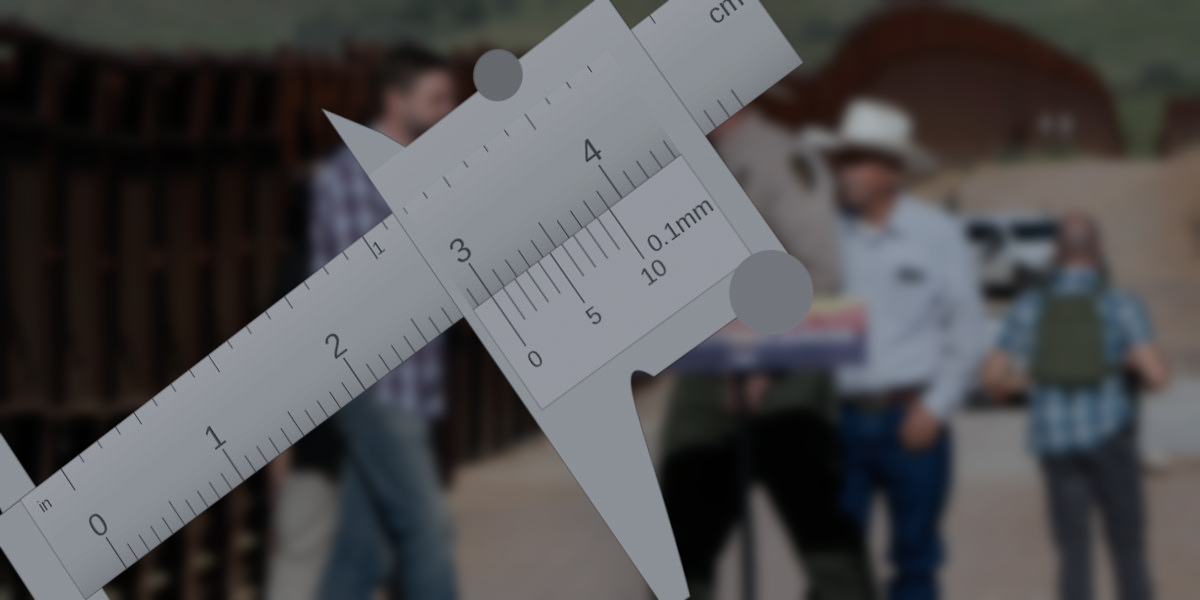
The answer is 30.0 mm
